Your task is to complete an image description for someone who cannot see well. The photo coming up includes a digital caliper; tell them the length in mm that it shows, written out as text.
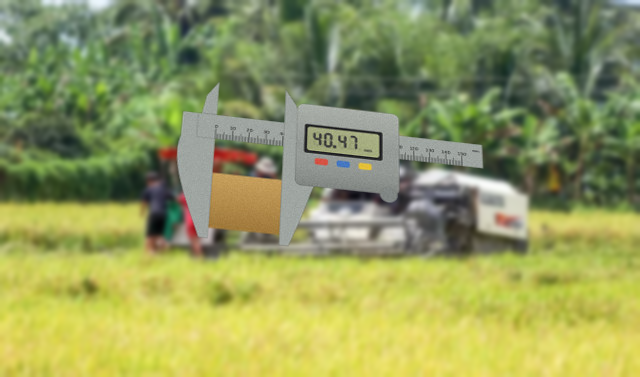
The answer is 40.47 mm
